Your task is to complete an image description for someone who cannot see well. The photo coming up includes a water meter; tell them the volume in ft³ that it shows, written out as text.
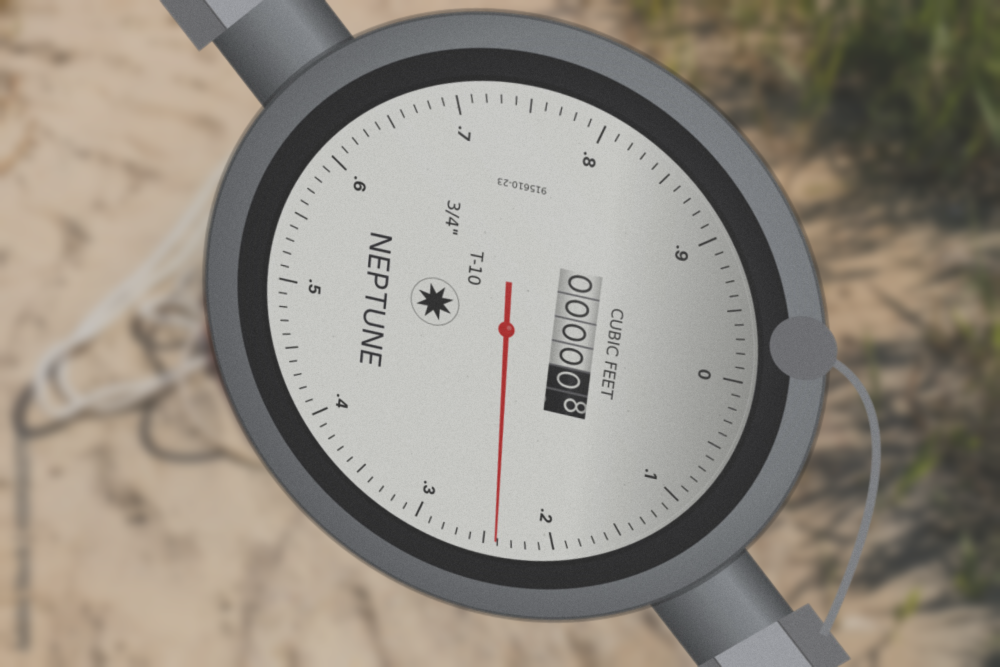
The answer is 8.24 ft³
